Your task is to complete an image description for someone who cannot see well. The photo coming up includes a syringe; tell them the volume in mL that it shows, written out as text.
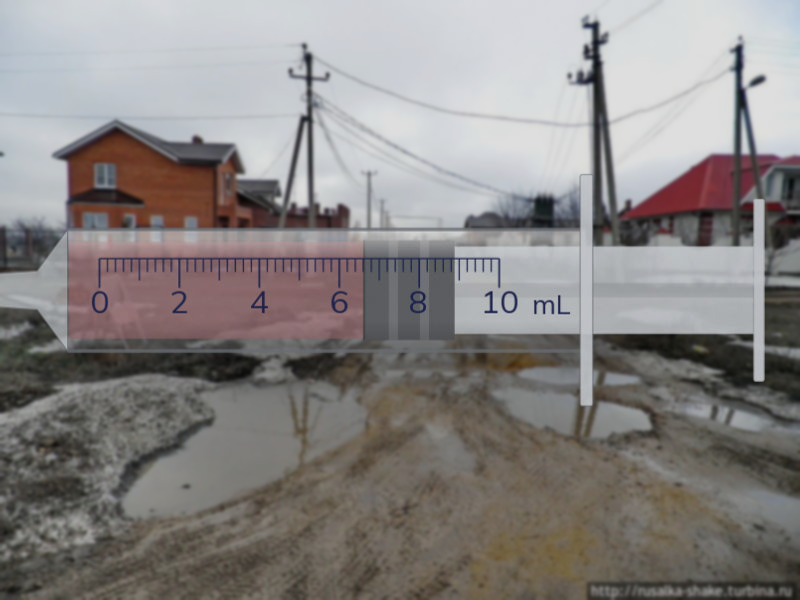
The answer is 6.6 mL
